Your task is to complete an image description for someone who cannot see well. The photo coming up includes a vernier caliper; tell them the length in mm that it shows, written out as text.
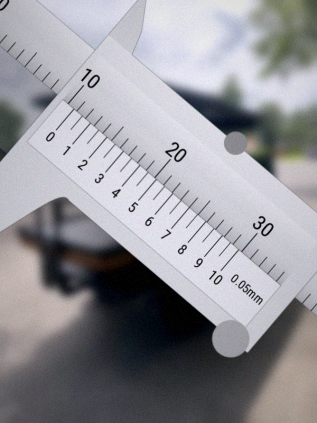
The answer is 10.7 mm
